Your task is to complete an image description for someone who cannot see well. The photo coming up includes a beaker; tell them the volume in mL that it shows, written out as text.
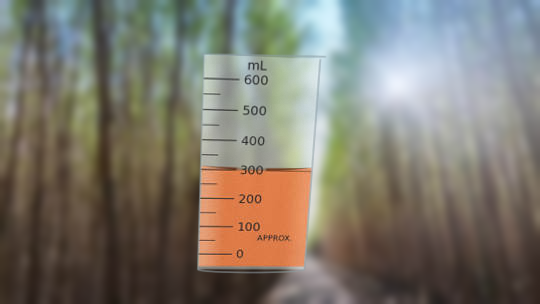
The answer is 300 mL
